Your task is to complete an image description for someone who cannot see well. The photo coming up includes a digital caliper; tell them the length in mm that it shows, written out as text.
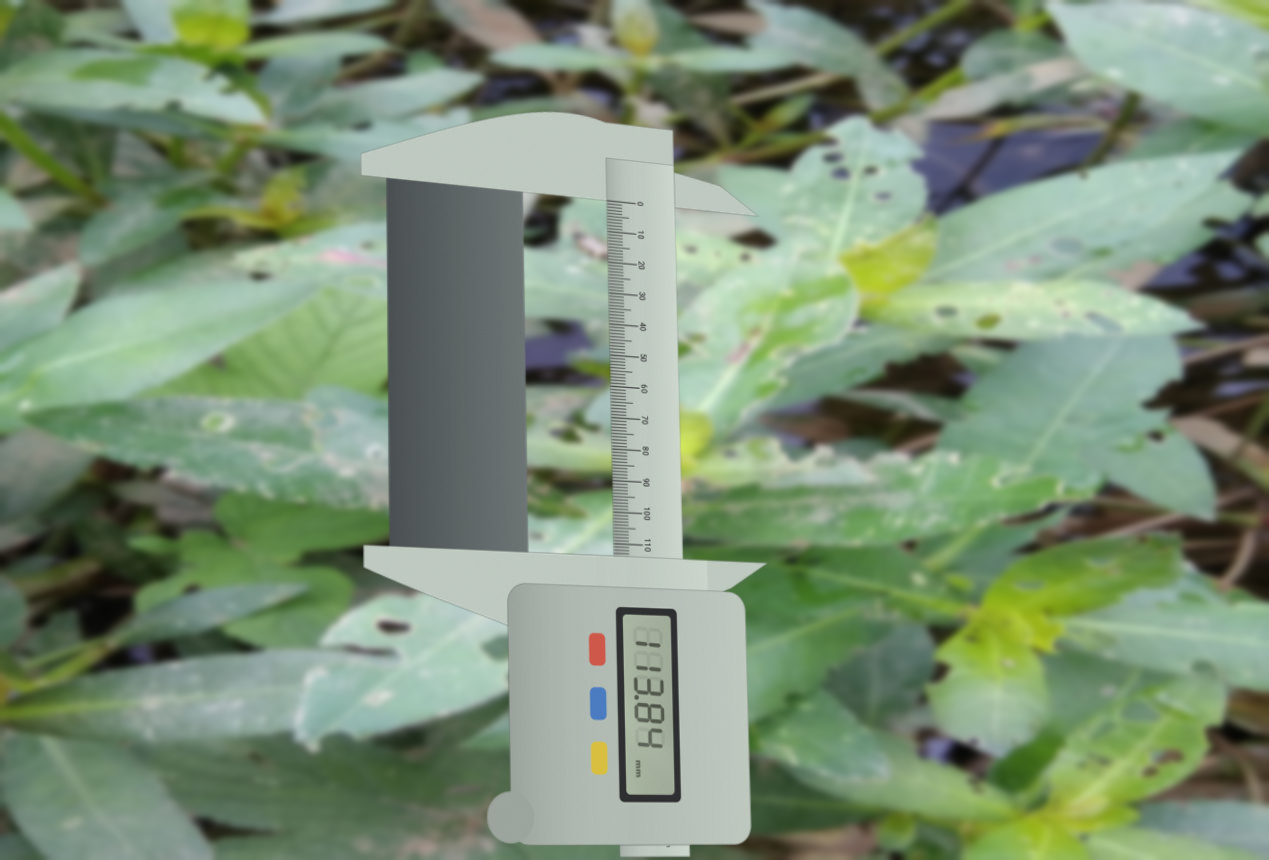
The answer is 113.84 mm
